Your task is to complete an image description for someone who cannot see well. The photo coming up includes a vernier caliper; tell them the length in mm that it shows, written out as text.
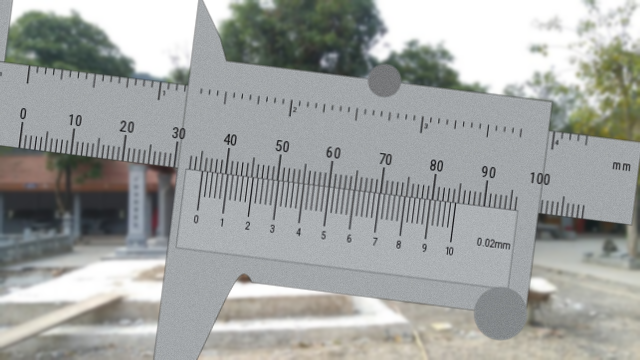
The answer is 35.5 mm
